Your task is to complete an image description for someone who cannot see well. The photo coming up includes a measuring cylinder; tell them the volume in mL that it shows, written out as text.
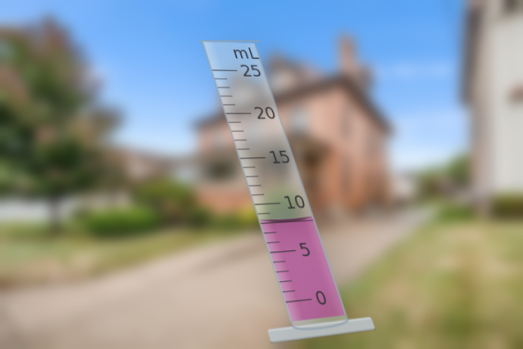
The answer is 8 mL
